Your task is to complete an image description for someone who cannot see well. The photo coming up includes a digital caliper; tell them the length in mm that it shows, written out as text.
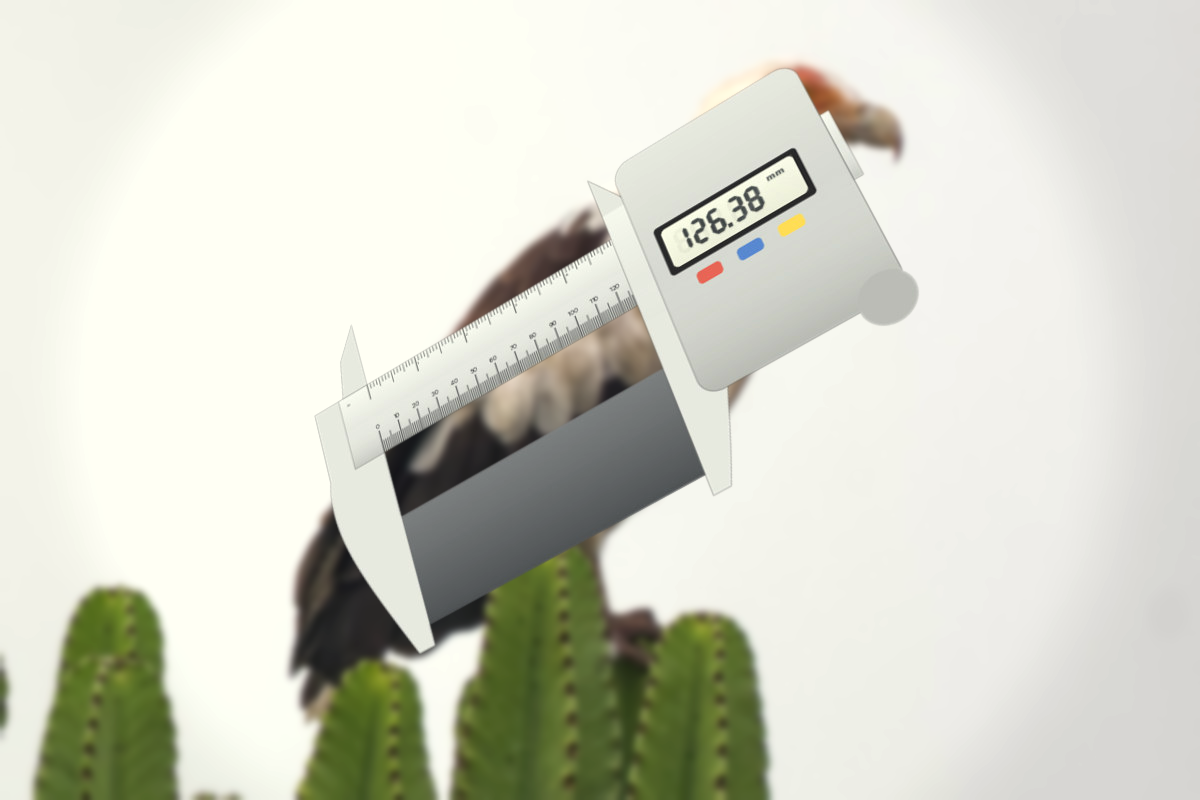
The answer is 126.38 mm
